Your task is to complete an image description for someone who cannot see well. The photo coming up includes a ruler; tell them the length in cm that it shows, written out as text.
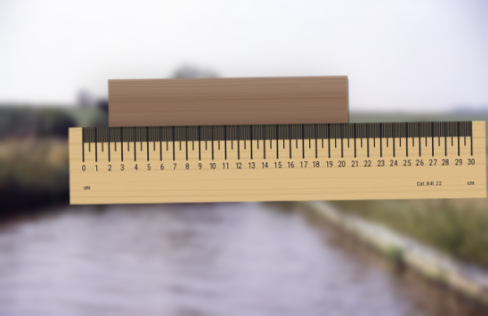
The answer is 18.5 cm
